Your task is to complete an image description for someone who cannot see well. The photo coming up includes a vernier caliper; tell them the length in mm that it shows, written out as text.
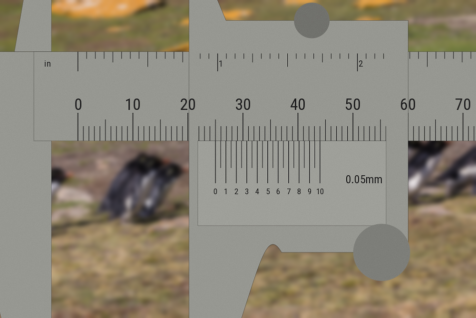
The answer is 25.0 mm
